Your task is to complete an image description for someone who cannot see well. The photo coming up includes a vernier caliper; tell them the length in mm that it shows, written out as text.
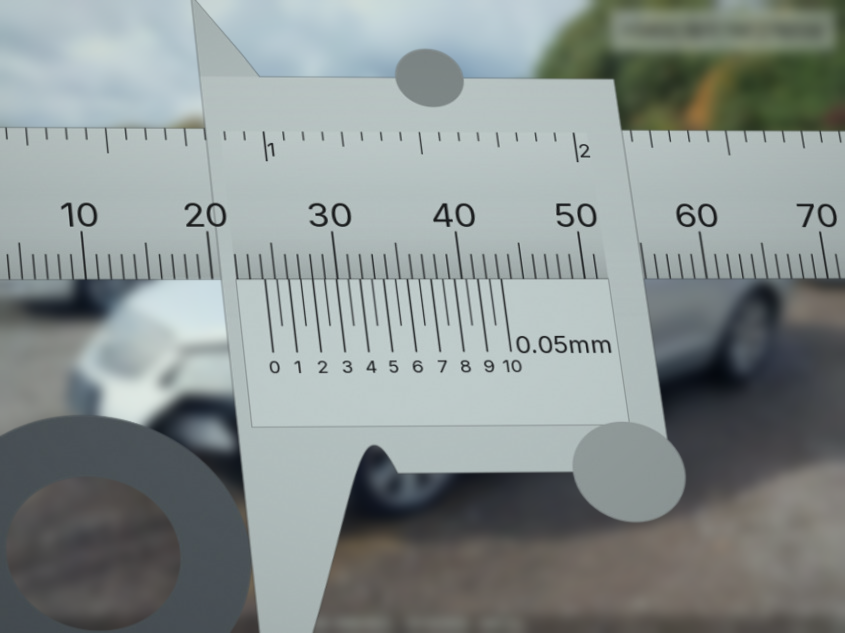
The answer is 24.2 mm
